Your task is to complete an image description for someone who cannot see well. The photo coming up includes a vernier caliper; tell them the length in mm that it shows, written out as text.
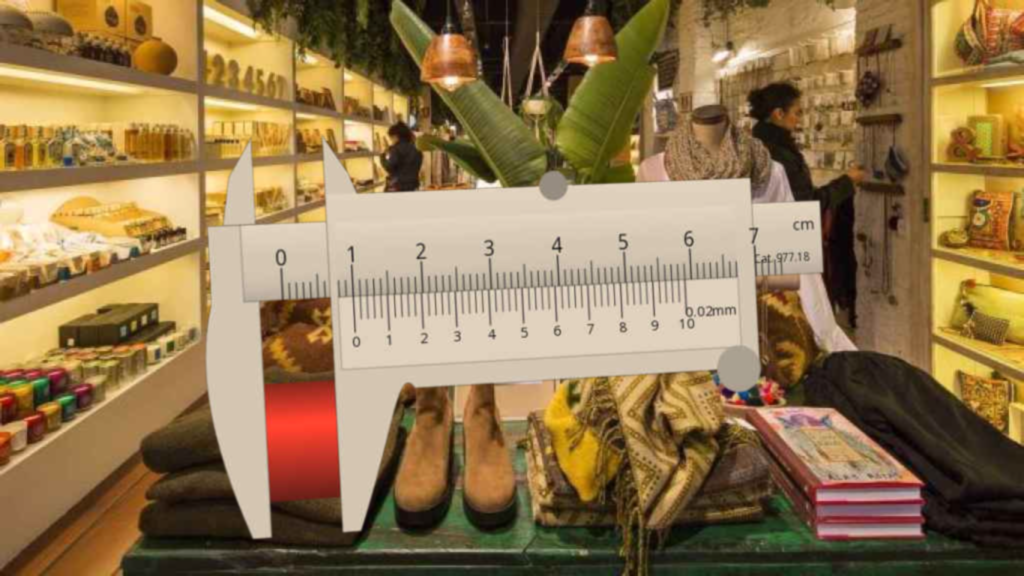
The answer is 10.0 mm
